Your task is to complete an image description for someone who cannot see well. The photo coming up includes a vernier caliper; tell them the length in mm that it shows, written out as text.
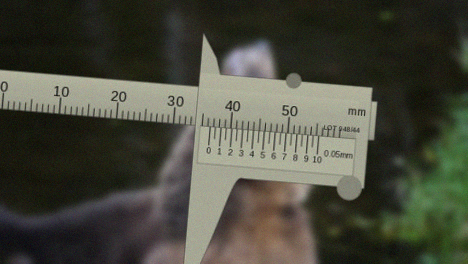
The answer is 36.4 mm
